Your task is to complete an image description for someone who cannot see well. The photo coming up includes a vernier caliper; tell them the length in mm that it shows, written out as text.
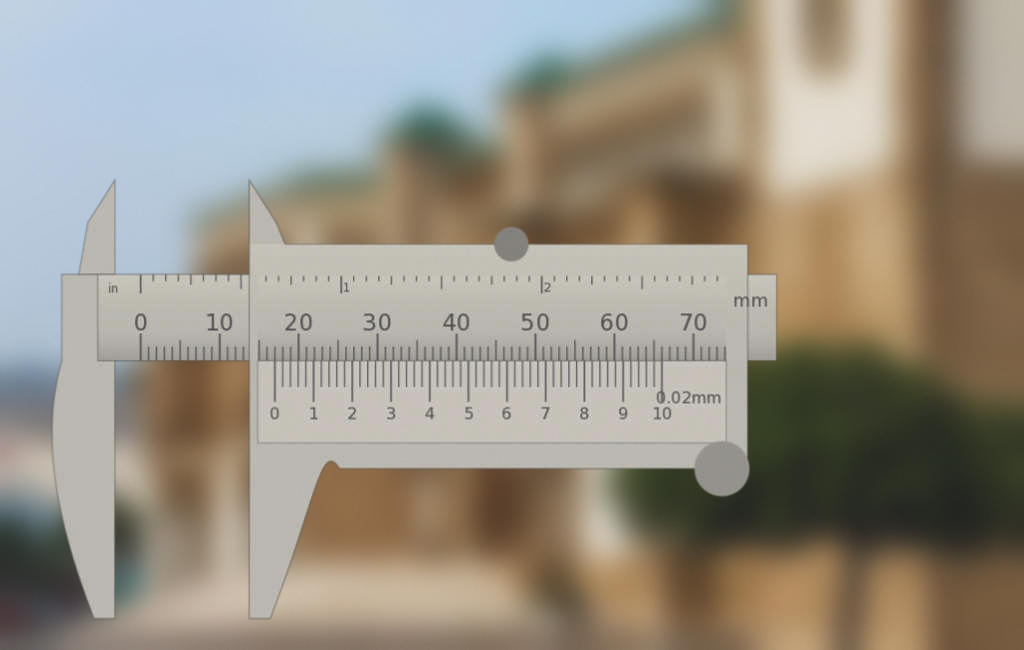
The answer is 17.0 mm
